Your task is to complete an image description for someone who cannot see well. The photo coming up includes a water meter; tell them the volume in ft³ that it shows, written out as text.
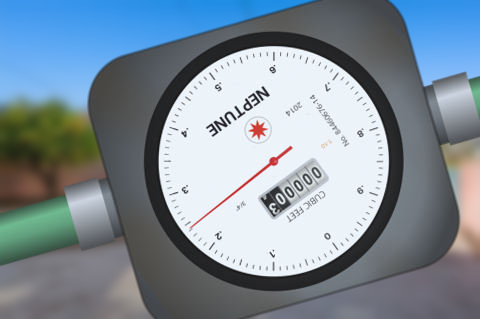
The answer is 3.24 ft³
